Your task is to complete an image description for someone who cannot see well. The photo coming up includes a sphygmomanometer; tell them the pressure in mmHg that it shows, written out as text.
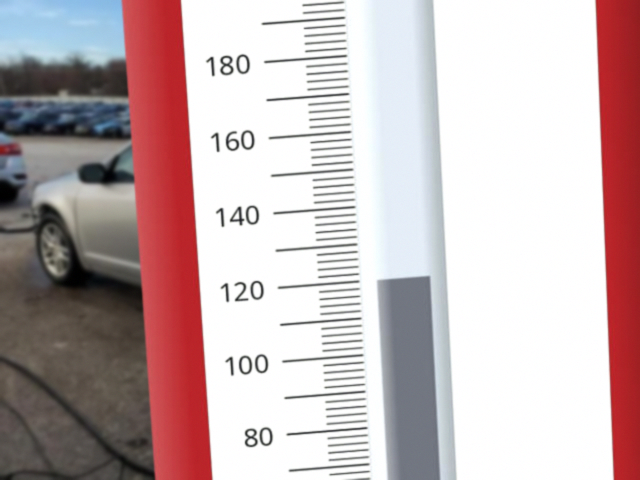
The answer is 120 mmHg
